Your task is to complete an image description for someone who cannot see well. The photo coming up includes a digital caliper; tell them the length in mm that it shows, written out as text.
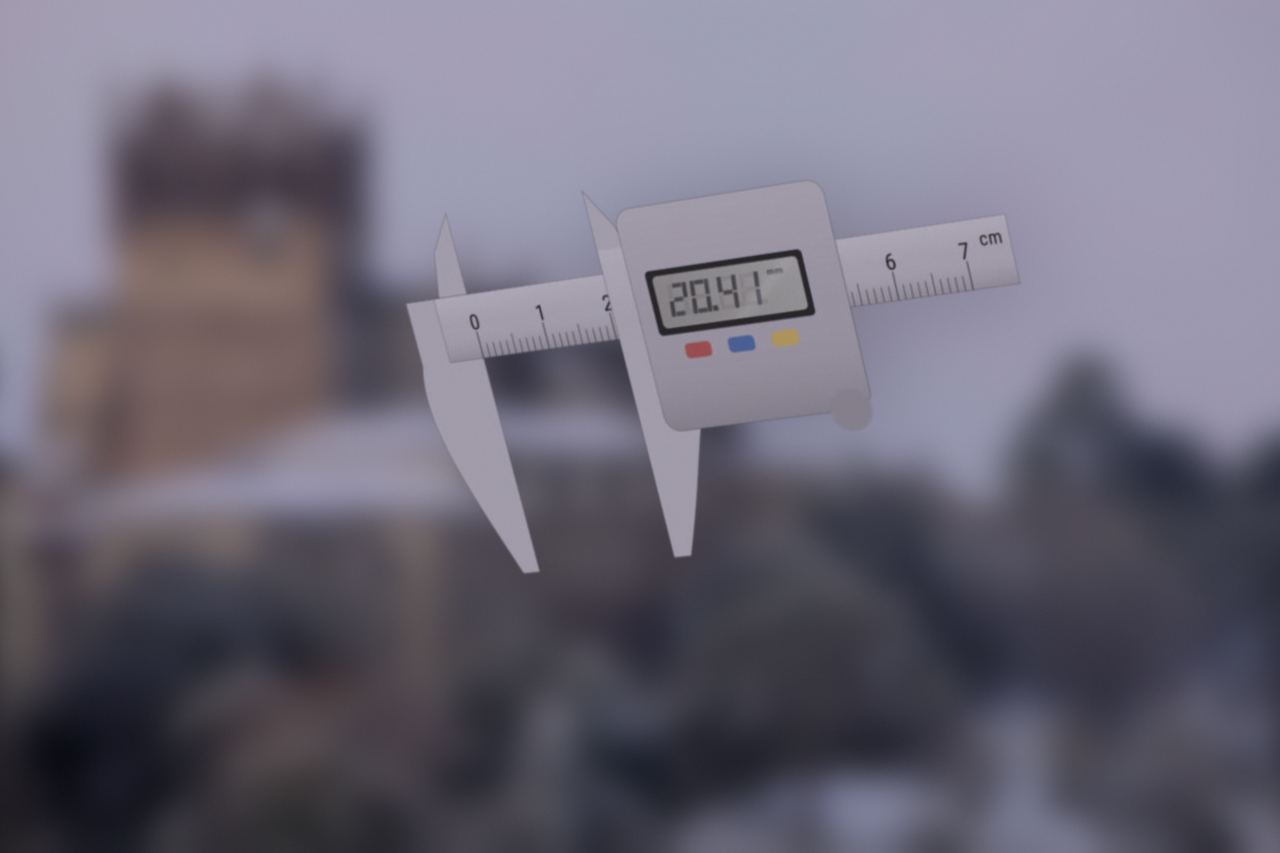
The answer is 20.41 mm
